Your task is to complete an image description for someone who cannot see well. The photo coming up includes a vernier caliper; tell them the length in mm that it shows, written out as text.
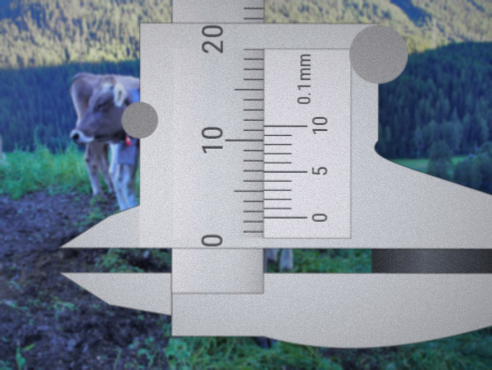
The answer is 2.4 mm
